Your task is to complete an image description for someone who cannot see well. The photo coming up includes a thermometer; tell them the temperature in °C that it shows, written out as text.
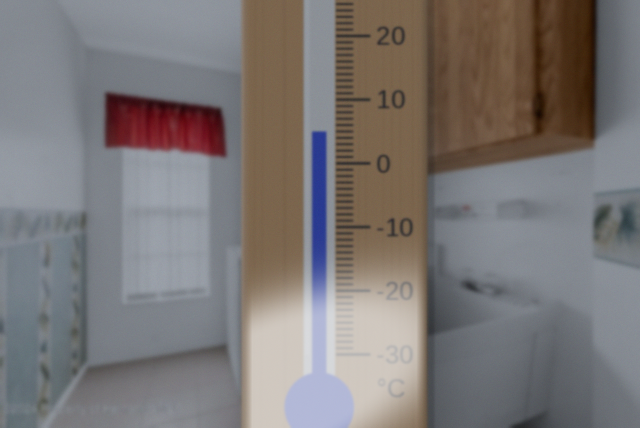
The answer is 5 °C
